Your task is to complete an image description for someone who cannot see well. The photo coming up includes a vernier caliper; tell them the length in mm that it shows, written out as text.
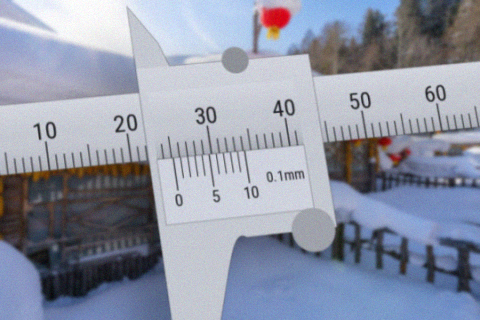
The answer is 25.2 mm
